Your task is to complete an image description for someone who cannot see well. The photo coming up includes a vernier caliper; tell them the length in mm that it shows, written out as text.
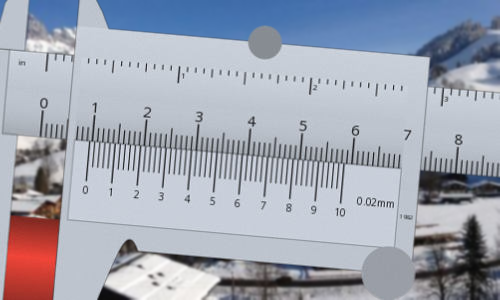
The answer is 9.5 mm
